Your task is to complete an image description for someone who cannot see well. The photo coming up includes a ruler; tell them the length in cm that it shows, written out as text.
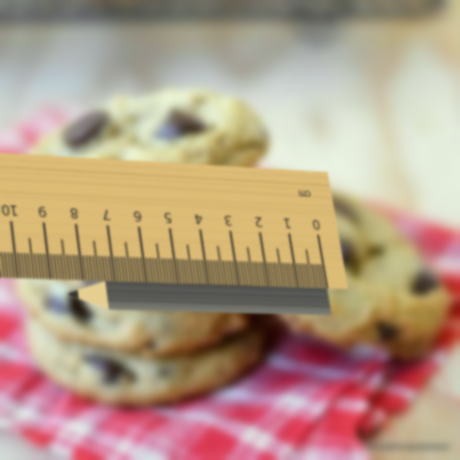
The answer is 8.5 cm
